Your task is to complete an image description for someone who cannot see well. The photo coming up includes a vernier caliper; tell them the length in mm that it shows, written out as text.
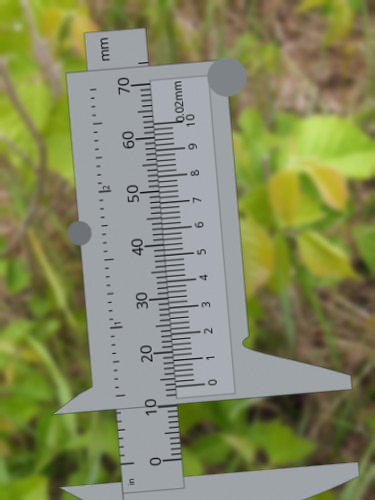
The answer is 13.5 mm
